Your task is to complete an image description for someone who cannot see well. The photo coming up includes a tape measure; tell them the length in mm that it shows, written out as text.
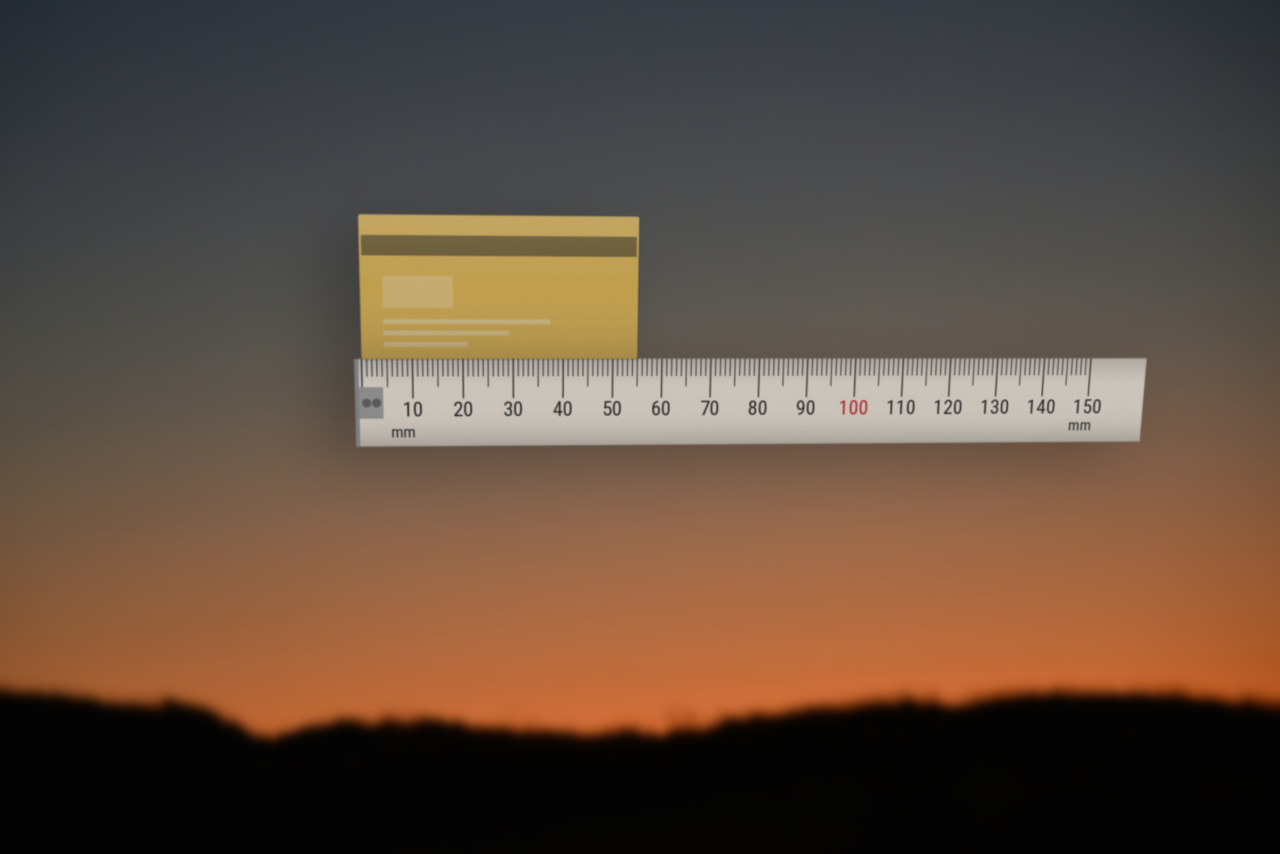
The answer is 55 mm
